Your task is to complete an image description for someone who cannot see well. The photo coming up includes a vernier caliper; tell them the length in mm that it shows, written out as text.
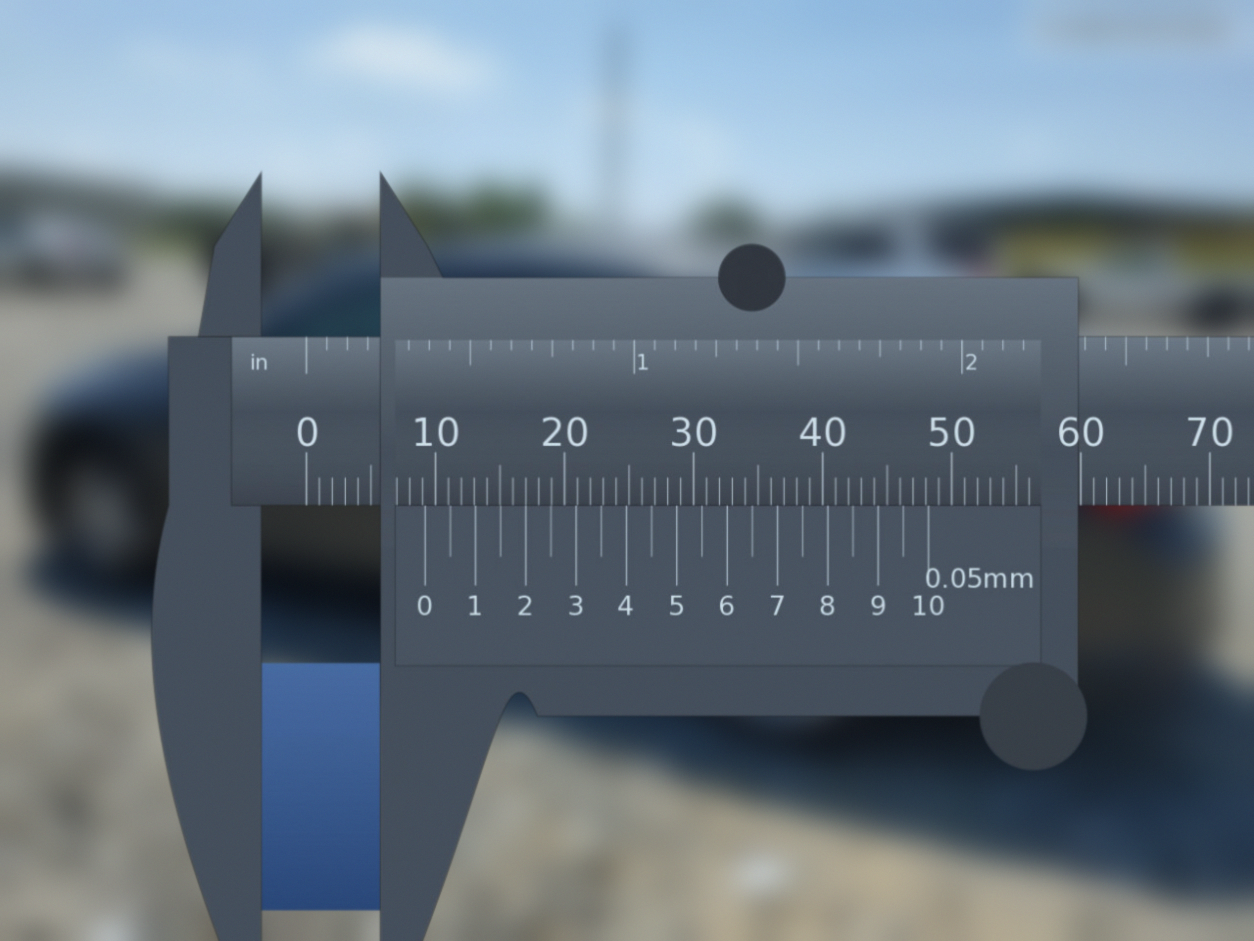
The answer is 9.2 mm
